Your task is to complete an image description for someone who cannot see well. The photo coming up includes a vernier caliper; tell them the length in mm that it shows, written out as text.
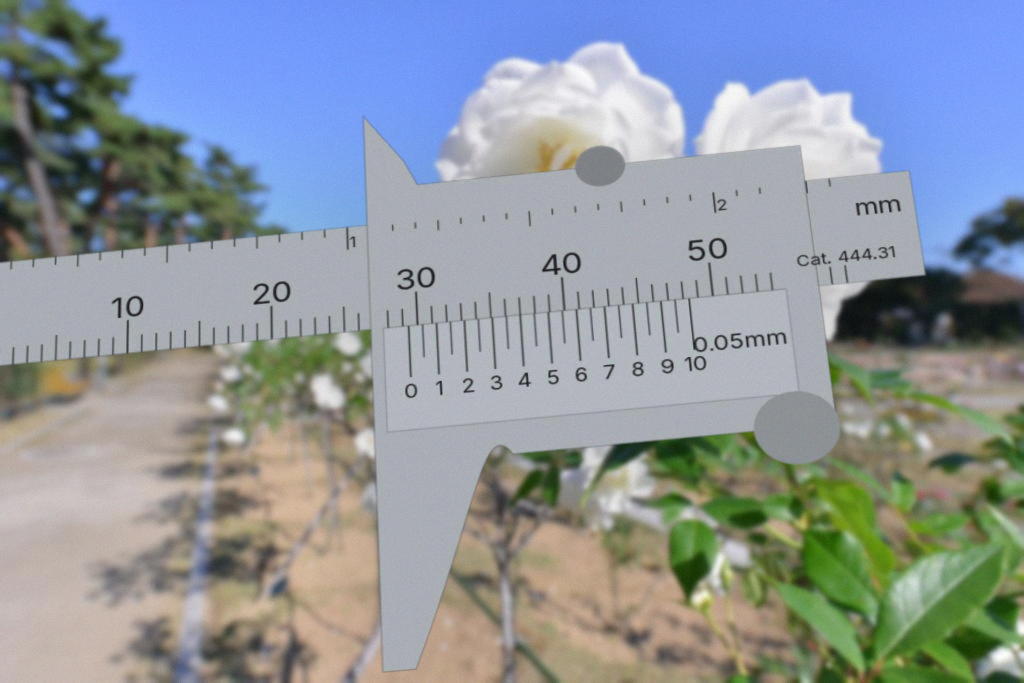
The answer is 29.4 mm
